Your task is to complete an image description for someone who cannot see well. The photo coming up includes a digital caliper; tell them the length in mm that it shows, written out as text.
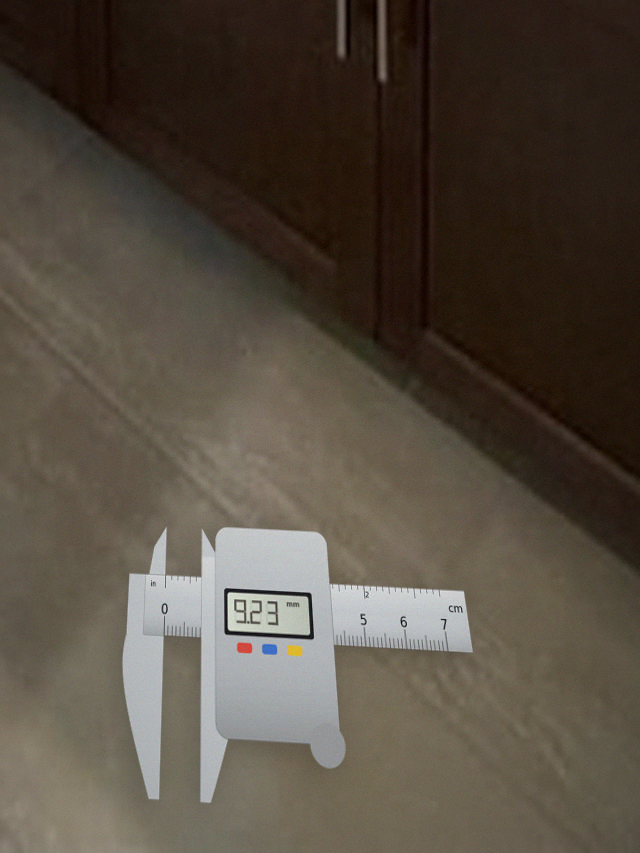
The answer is 9.23 mm
